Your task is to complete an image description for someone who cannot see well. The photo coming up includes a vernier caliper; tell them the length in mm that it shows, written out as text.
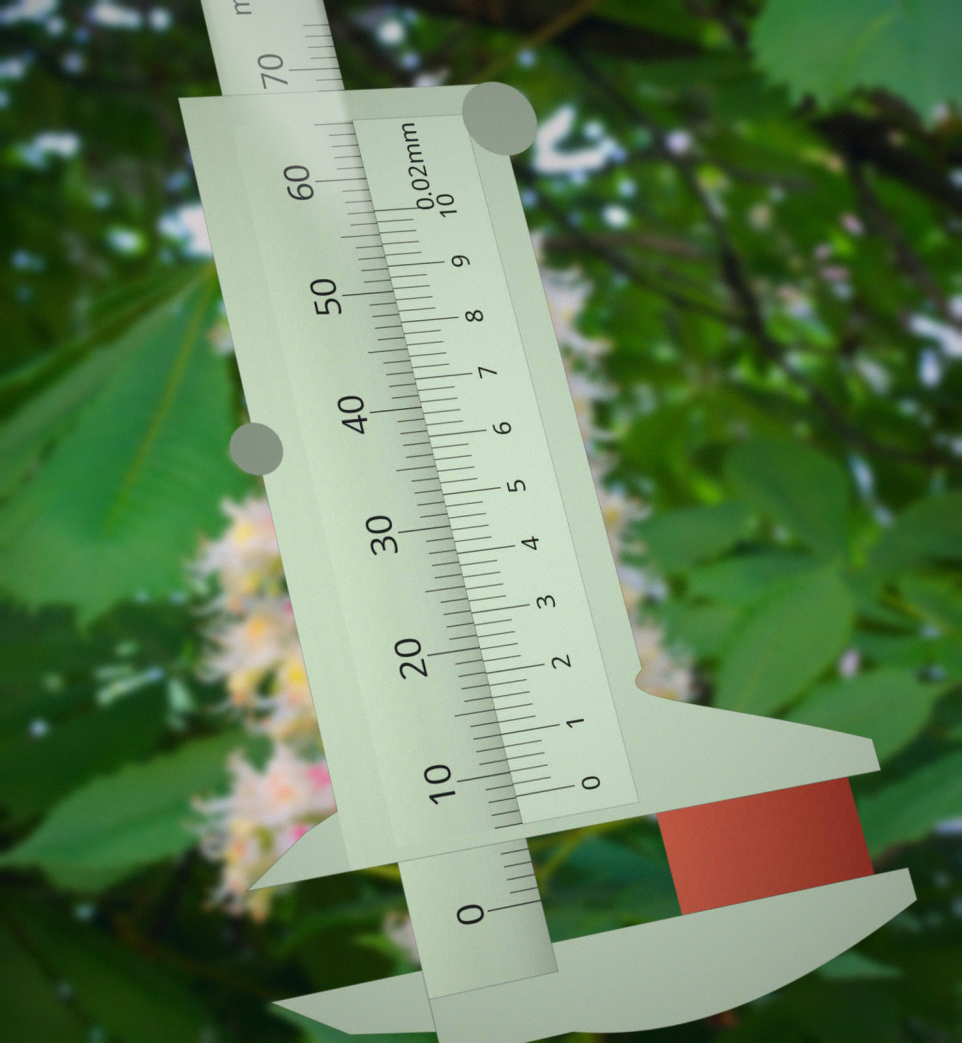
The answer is 8.1 mm
